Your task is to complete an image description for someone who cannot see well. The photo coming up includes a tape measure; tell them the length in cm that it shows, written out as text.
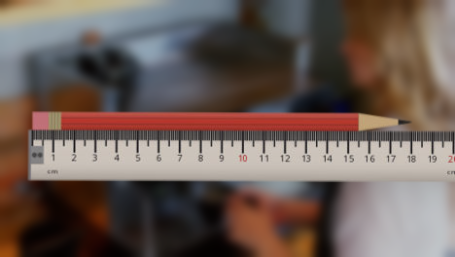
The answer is 18 cm
